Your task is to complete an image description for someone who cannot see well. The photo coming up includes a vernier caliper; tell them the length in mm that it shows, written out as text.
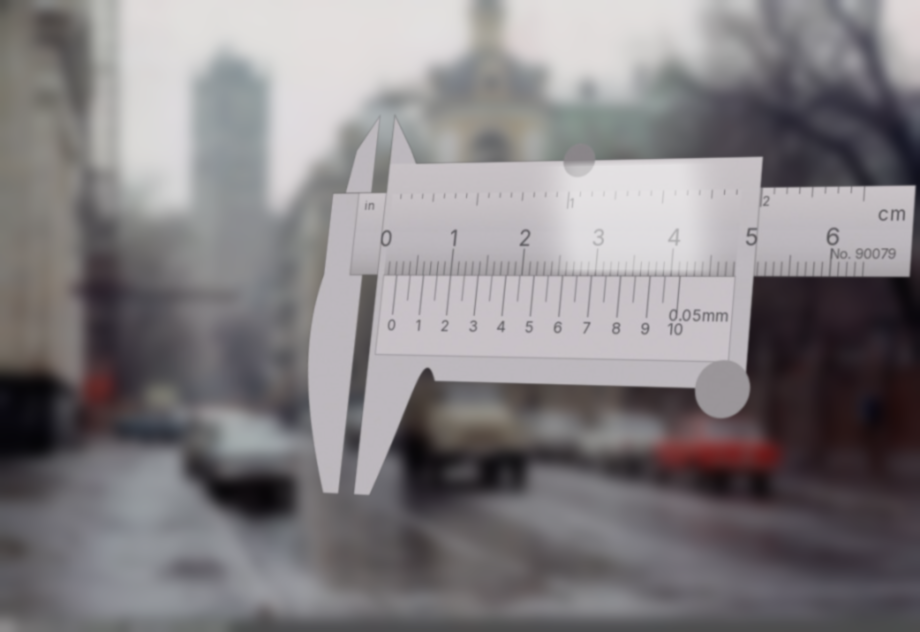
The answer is 2.2 mm
